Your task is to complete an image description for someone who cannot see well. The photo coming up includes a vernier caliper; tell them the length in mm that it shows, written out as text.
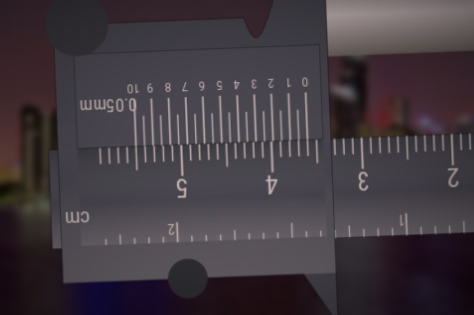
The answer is 36.0 mm
